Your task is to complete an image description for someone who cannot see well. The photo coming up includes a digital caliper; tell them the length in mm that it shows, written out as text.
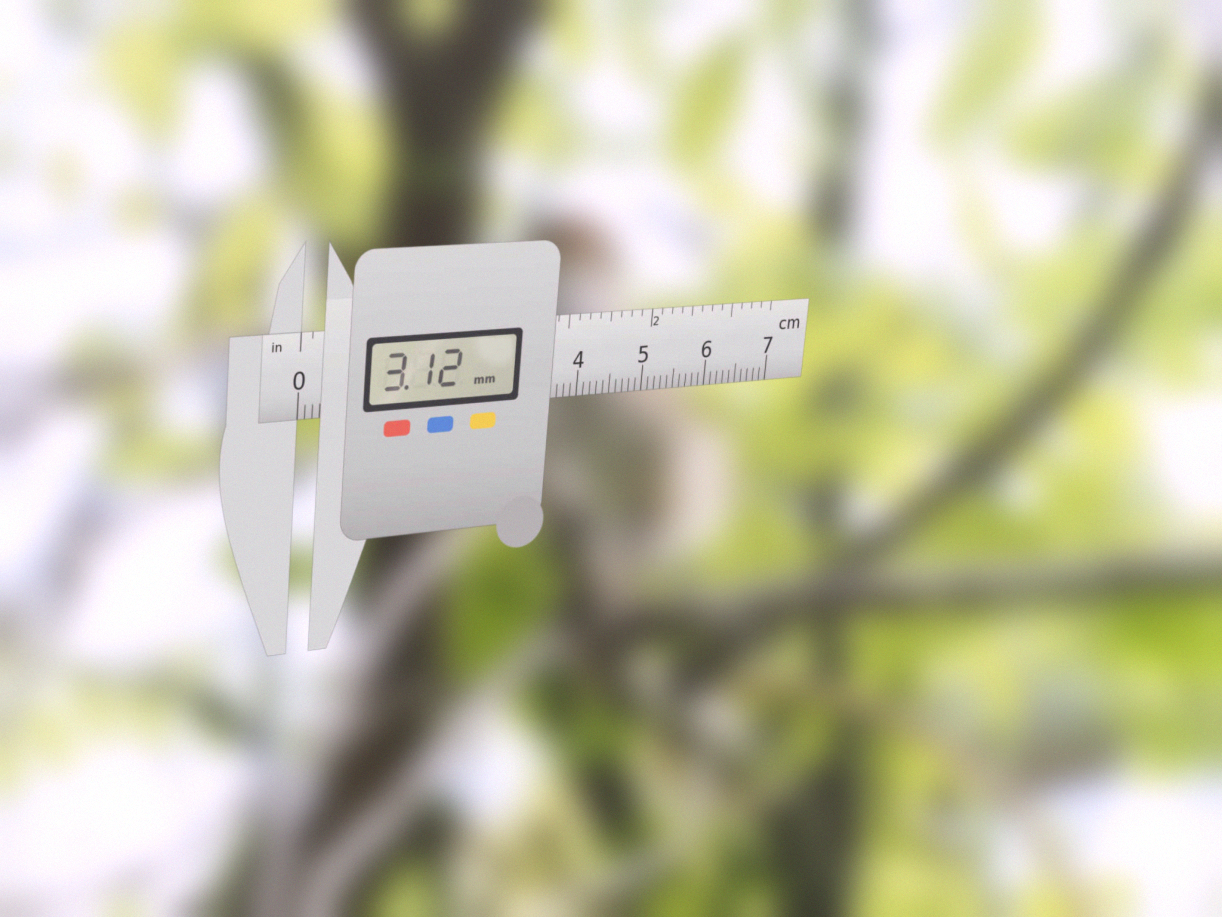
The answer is 3.12 mm
